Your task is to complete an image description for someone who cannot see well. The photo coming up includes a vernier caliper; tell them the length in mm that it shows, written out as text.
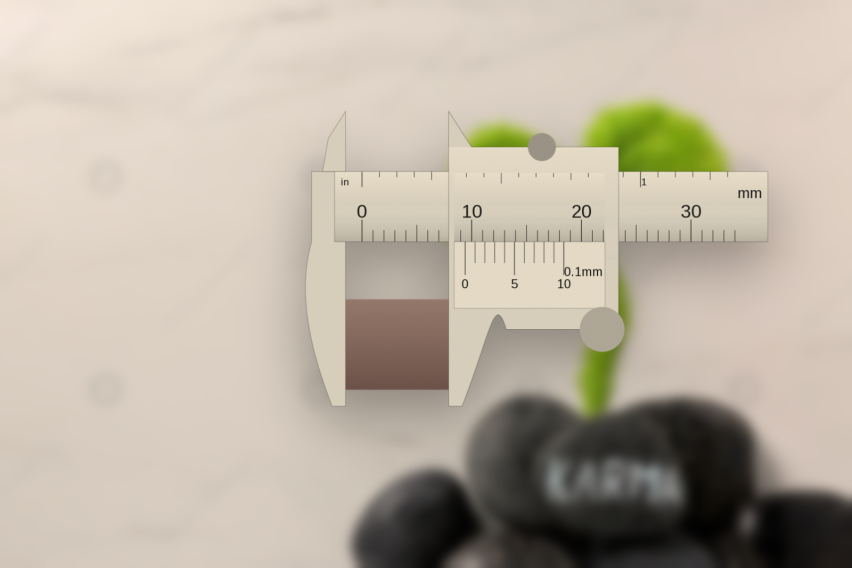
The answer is 9.4 mm
